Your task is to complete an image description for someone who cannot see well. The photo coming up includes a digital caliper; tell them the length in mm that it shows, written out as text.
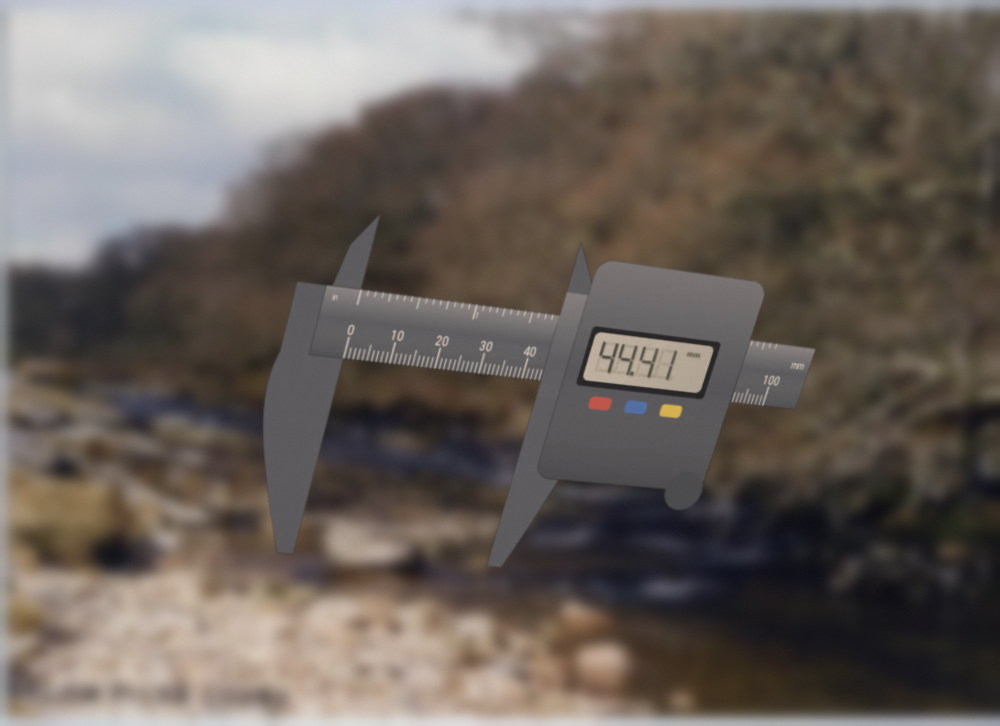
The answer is 44.41 mm
